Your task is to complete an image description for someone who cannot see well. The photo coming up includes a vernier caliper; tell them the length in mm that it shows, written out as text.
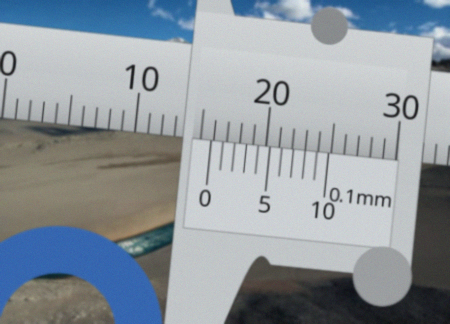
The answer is 15.8 mm
